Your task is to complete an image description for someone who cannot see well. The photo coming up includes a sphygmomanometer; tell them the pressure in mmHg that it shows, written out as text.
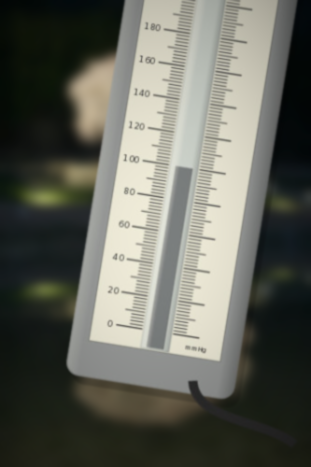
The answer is 100 mmHg
